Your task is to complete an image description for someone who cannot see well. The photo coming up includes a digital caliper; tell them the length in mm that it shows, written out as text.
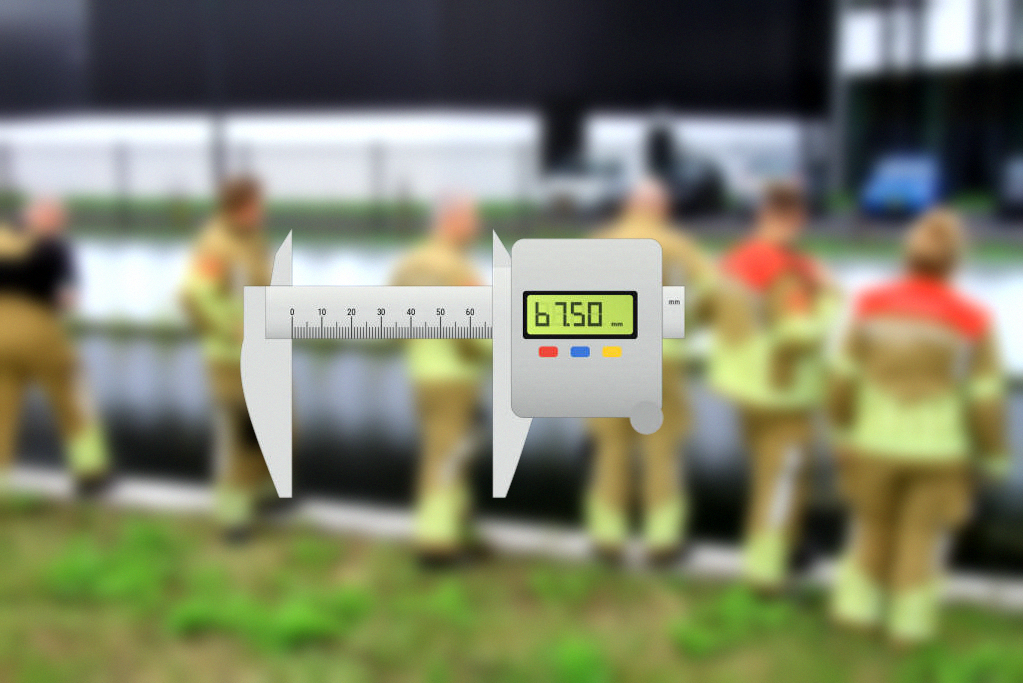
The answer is 67.50 mm
